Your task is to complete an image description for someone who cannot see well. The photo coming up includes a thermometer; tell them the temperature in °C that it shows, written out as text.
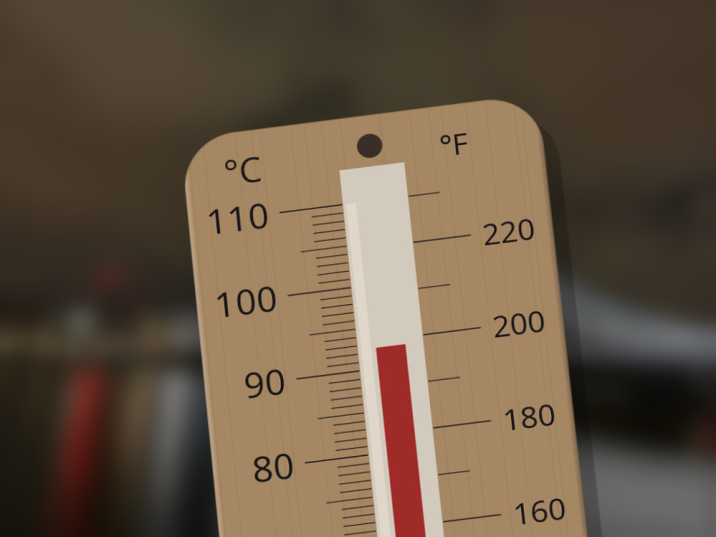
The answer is 92.5 °C
